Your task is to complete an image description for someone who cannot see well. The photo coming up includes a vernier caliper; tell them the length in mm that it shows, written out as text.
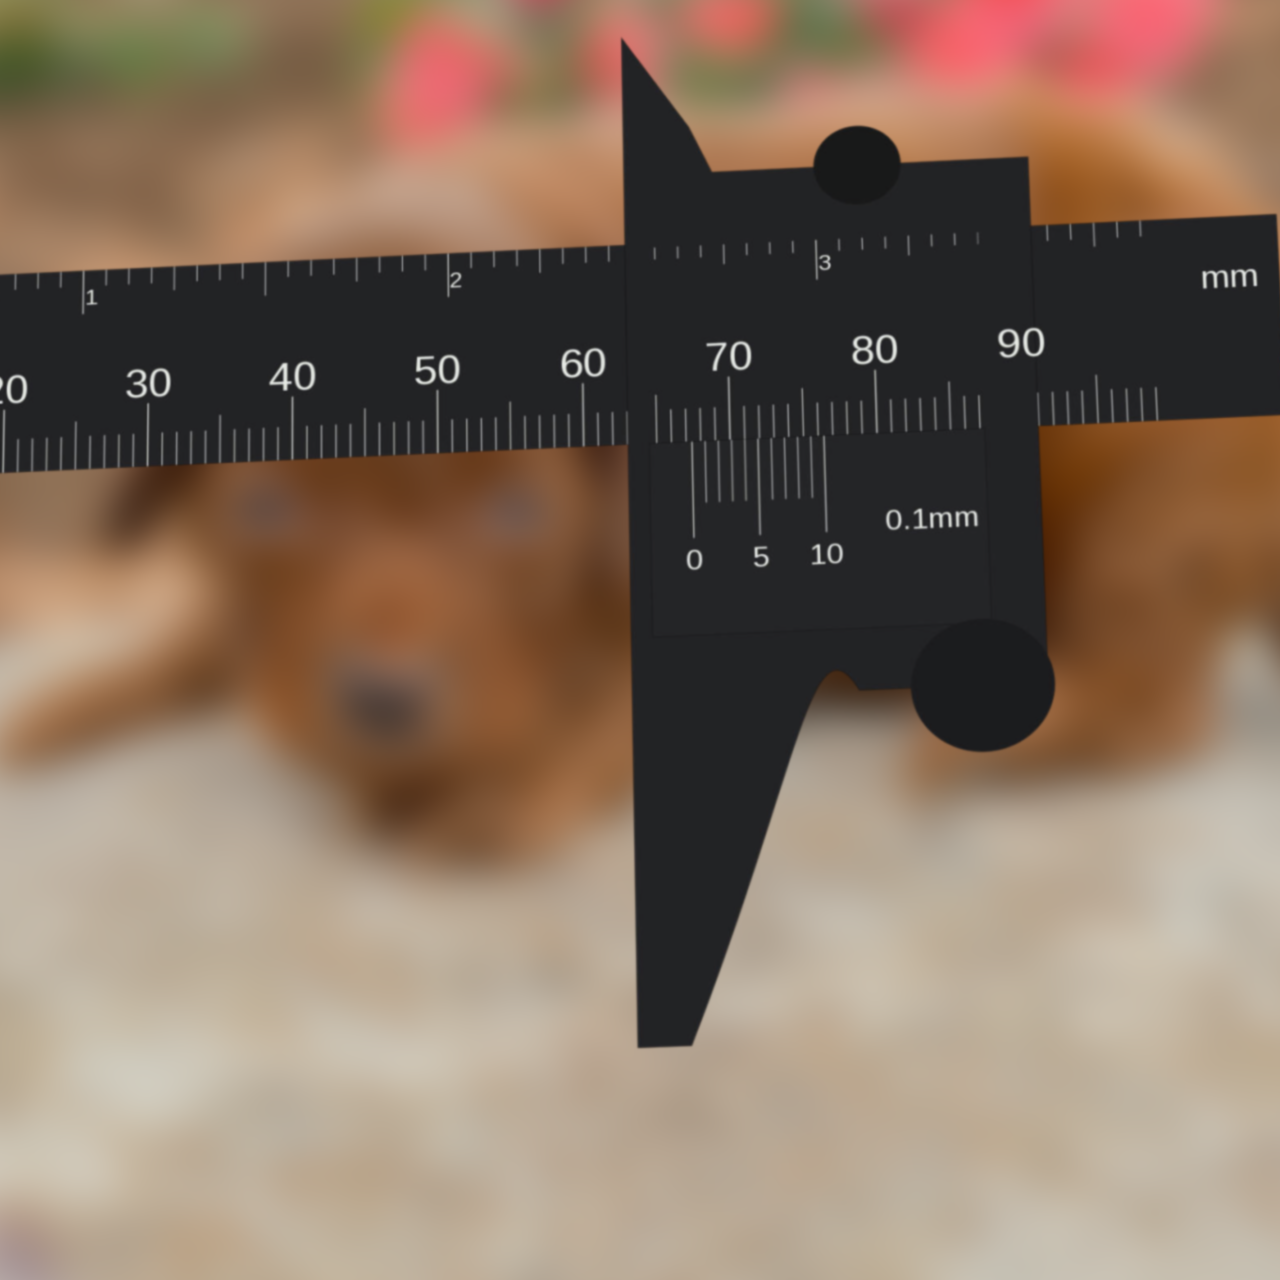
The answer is 67.4 mm
